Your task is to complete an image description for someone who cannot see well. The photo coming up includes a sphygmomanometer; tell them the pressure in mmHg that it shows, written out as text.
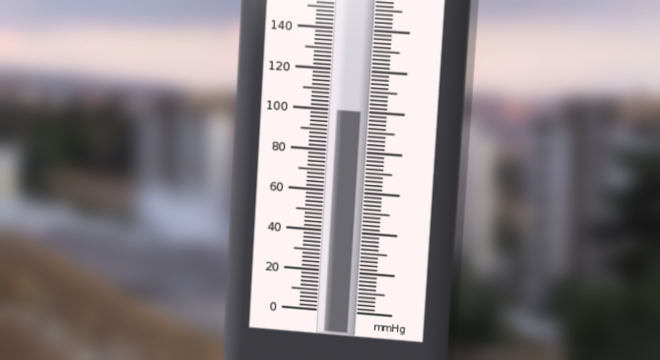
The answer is 100 mmHg
